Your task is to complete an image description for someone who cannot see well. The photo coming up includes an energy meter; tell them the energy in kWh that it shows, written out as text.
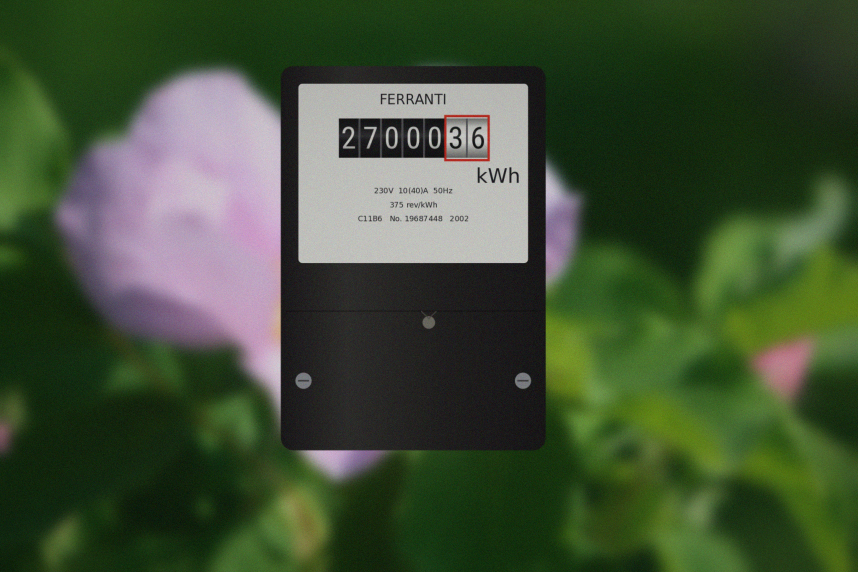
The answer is 27000.36 kWh
